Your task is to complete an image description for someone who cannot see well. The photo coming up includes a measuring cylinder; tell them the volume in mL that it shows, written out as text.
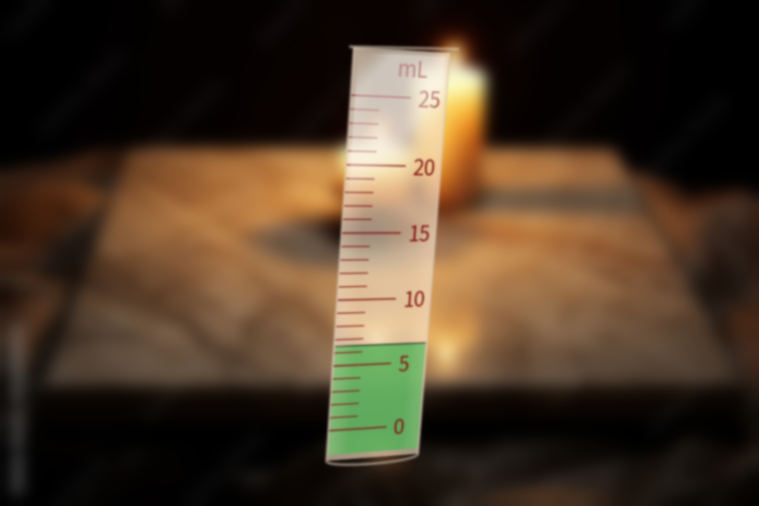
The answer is 6.5 mL
